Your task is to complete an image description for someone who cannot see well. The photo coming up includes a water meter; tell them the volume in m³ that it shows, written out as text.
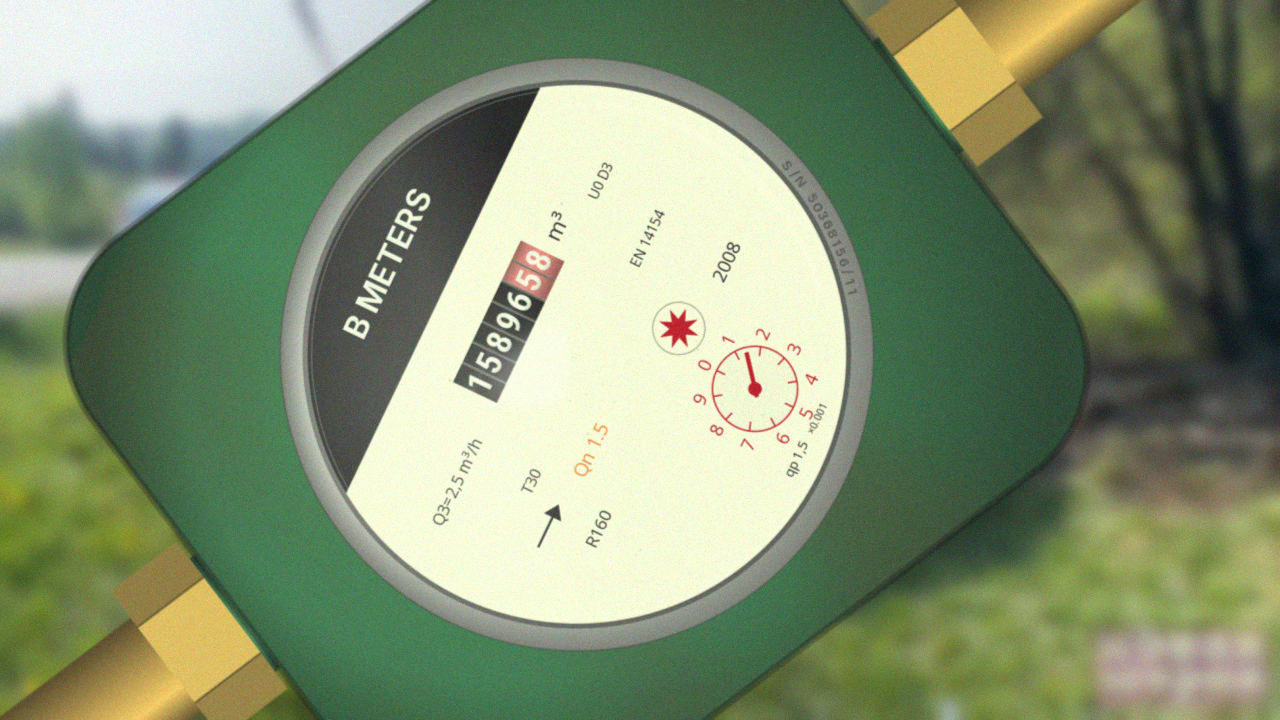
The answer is 15896.581 m³
